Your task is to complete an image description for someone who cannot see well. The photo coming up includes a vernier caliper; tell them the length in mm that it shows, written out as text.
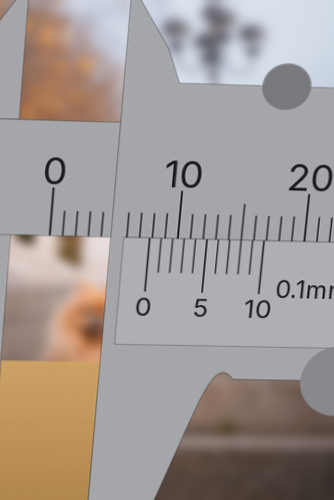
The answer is 7.8 mm
